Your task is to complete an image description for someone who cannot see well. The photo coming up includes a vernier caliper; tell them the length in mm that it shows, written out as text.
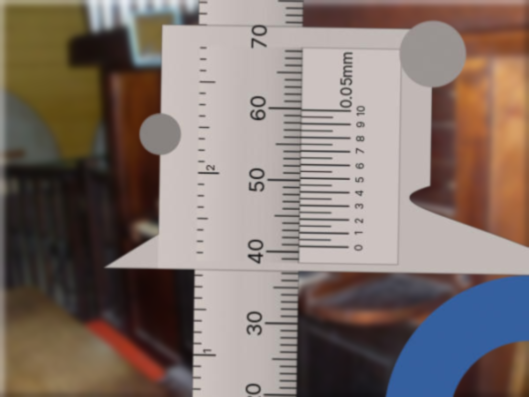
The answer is 40.8 mm
